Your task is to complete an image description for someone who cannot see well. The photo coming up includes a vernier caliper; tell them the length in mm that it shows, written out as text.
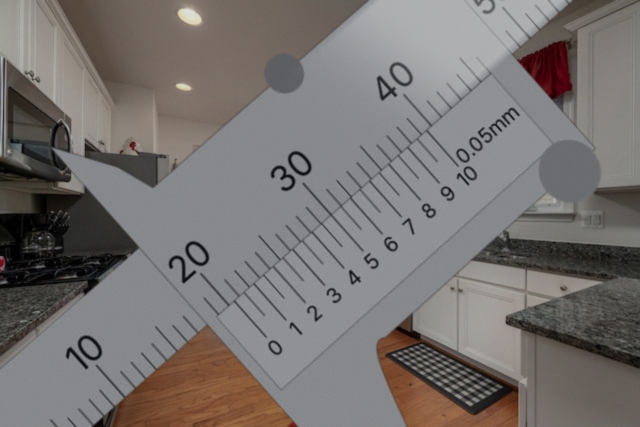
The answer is 20.5 mm
